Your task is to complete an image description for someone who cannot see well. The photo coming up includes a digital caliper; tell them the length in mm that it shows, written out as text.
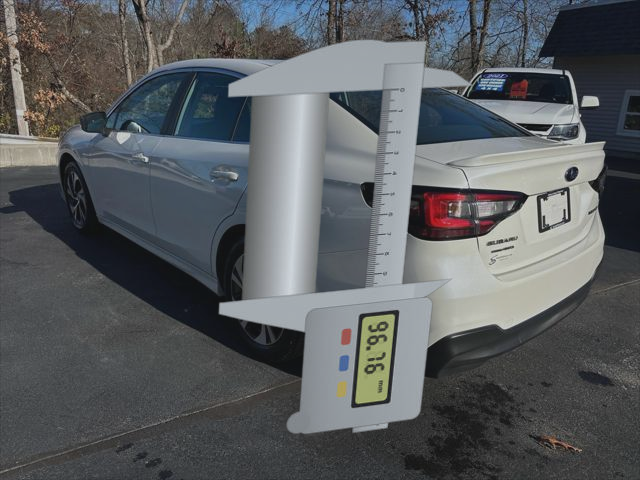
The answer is 96.76 mm
